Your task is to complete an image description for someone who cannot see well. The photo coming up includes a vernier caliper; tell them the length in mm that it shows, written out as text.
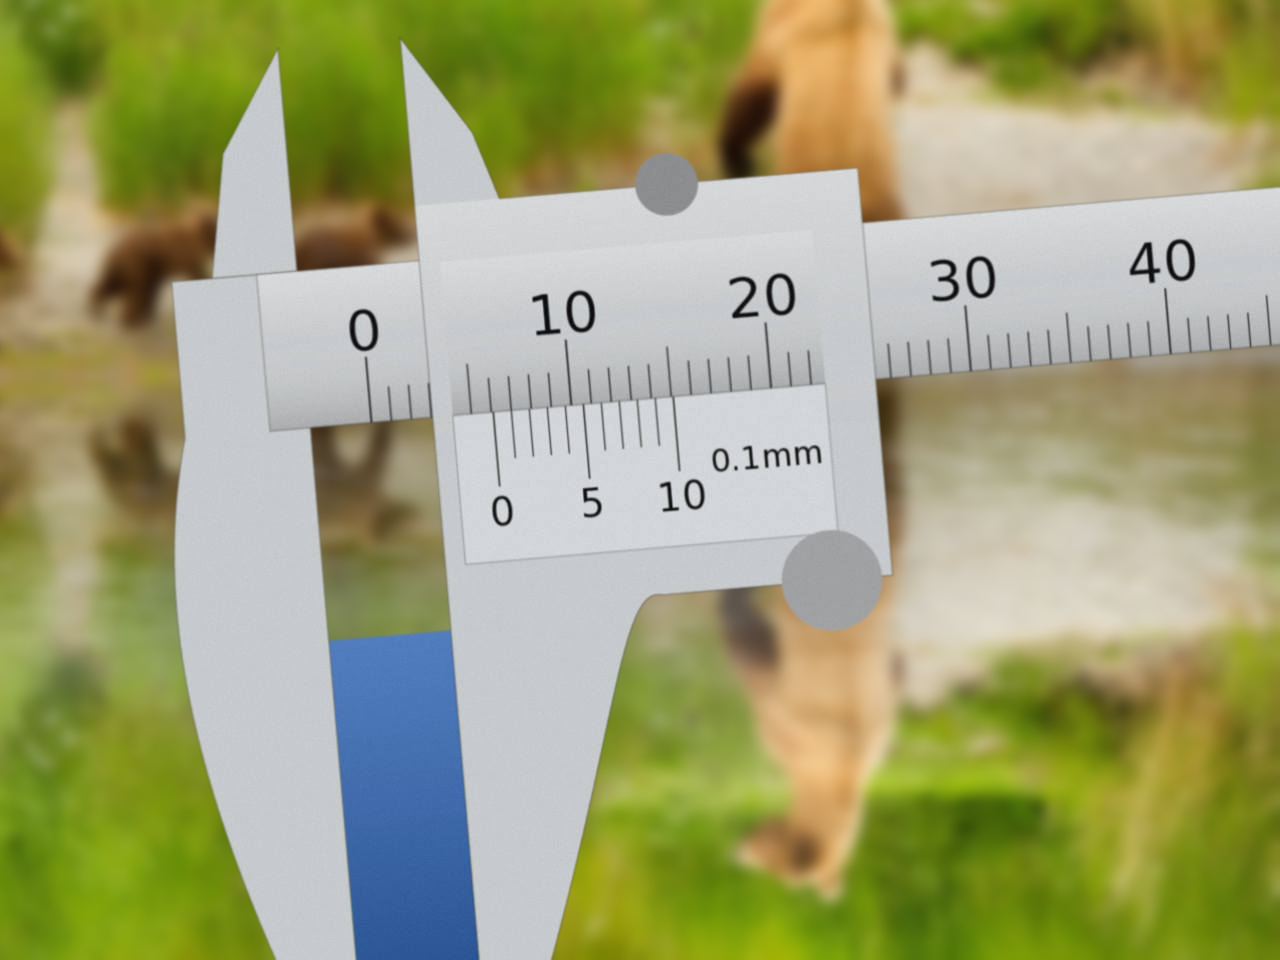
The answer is 6.1 mm
